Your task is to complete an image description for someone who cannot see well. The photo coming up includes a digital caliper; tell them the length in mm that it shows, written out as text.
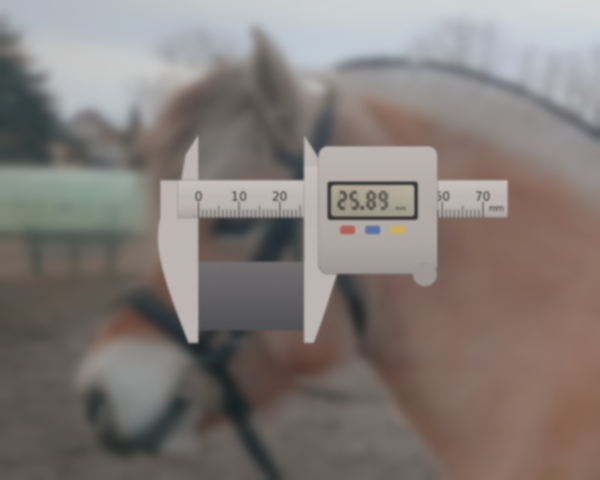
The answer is 25.89 mm
